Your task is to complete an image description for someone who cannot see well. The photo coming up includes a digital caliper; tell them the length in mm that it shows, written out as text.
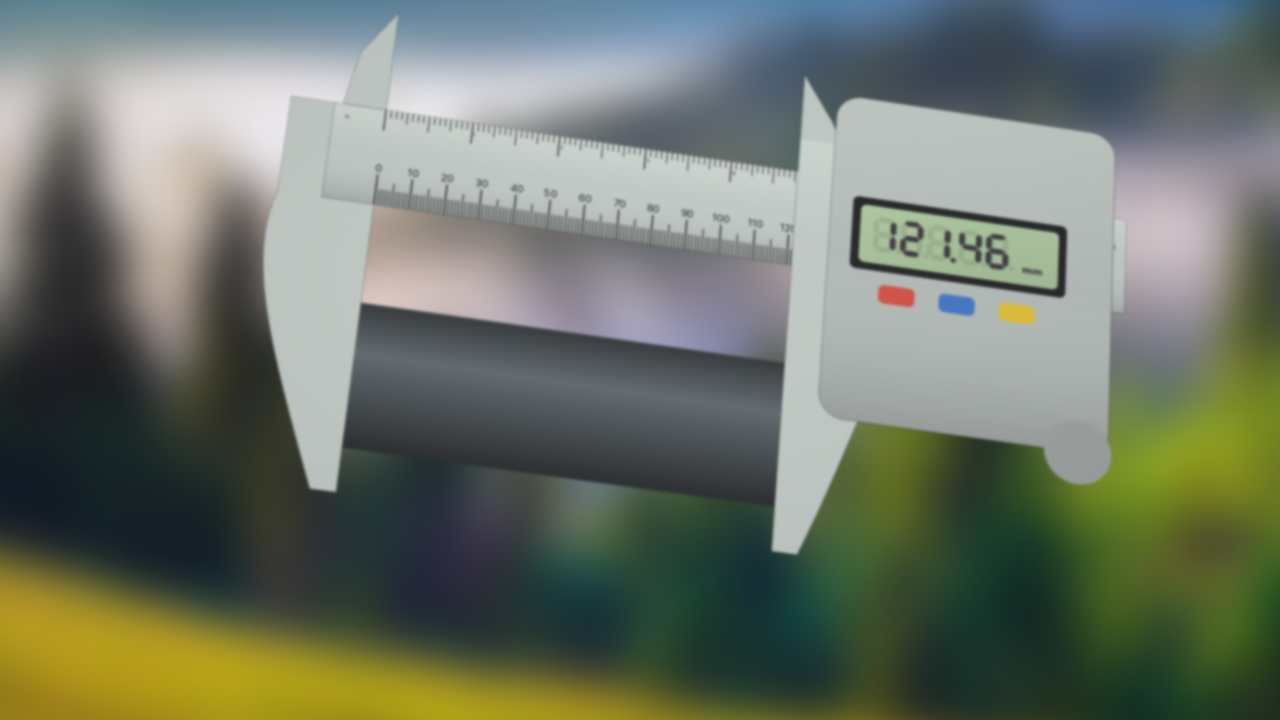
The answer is 121.46 mm
